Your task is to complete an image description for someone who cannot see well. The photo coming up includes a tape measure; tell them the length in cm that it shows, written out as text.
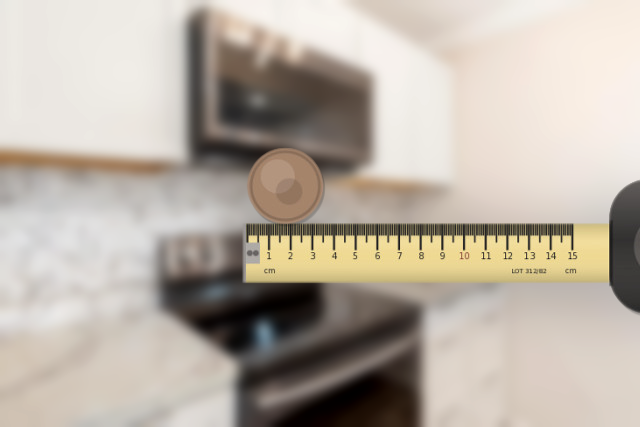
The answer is 3.5 cm
